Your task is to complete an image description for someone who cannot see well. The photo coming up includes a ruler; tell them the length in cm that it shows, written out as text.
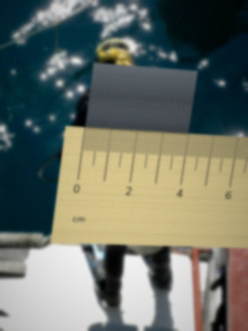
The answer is 4 cm
